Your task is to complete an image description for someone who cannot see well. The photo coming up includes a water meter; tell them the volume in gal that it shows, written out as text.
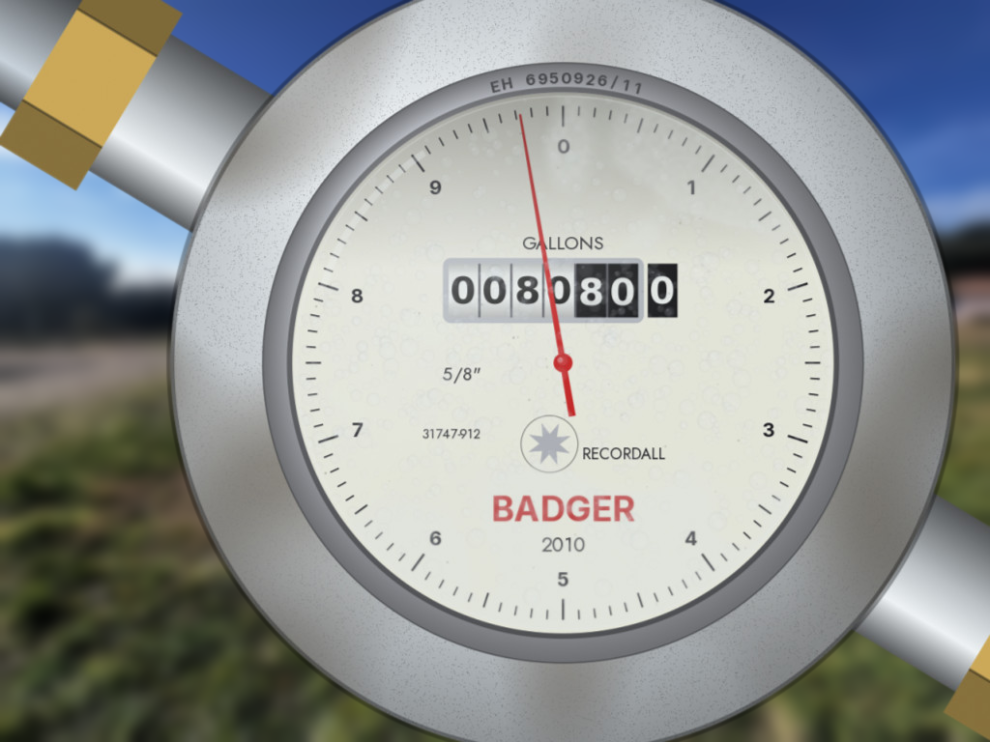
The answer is 80799.7 gal
